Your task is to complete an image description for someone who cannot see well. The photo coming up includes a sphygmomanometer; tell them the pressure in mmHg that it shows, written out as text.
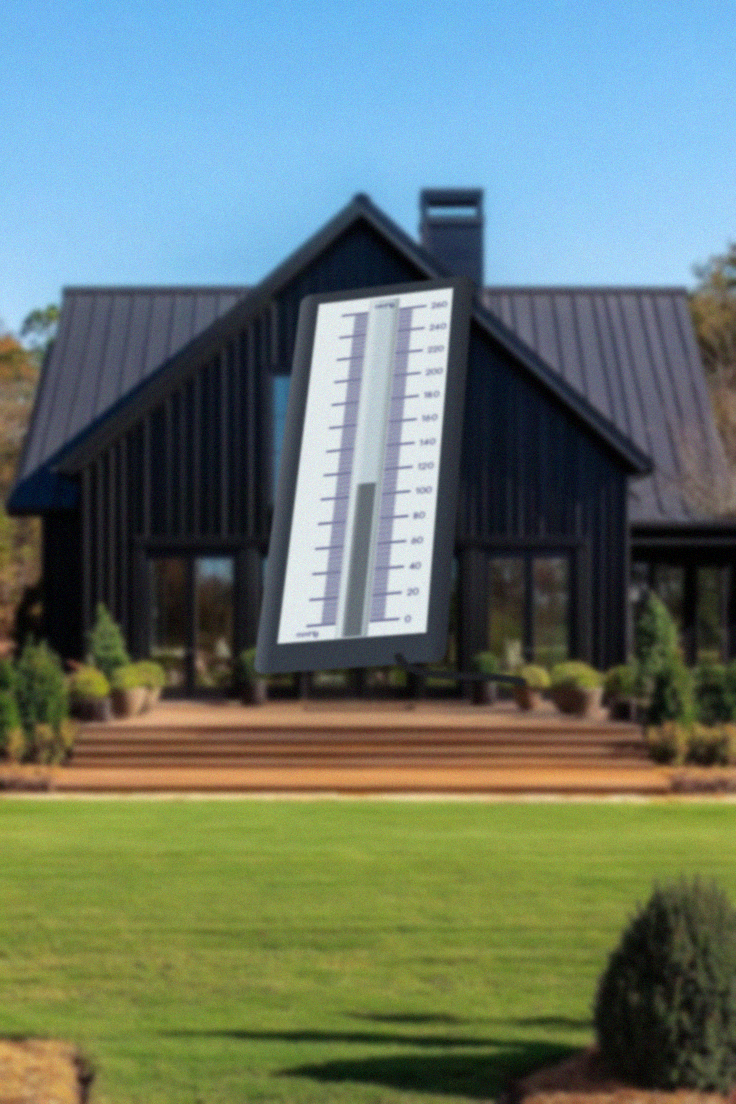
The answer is 110 mmHg
